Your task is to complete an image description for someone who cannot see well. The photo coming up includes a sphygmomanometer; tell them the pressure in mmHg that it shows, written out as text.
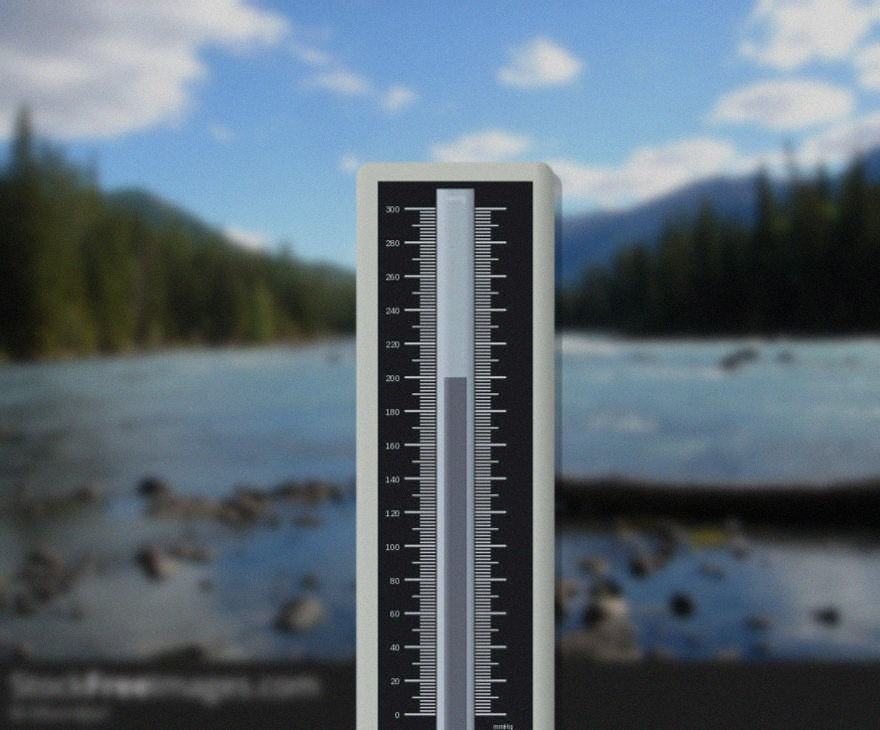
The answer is 200 mmHg
